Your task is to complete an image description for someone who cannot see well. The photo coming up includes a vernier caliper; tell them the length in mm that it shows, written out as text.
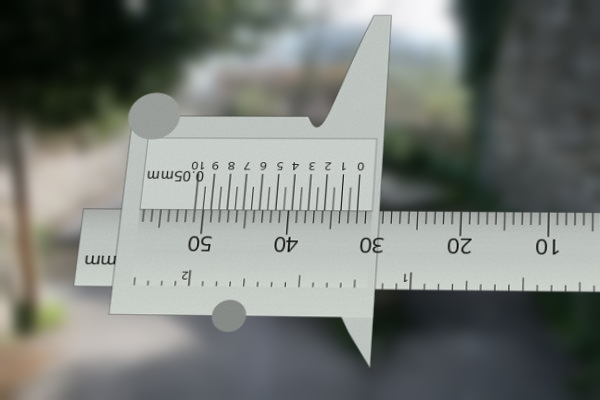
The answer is 32.0 mm
